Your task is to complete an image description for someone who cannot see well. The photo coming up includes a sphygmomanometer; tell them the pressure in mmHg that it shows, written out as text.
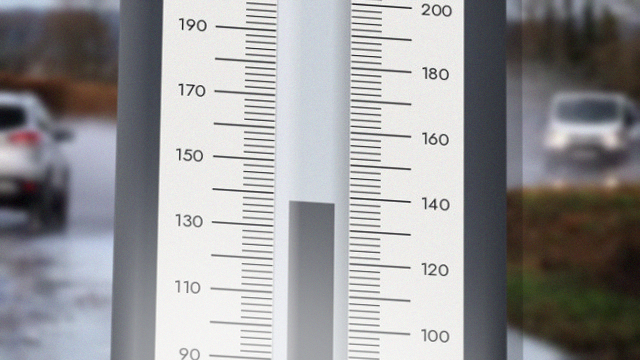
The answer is 138 mmHg
